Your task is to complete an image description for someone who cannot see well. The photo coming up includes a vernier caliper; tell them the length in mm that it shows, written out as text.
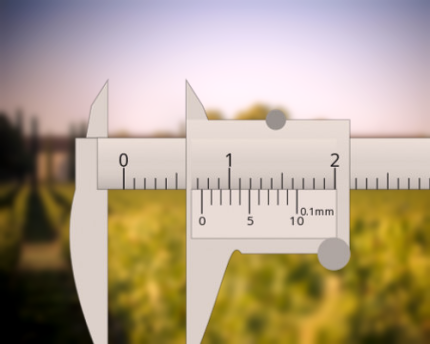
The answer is 7.4 mm
